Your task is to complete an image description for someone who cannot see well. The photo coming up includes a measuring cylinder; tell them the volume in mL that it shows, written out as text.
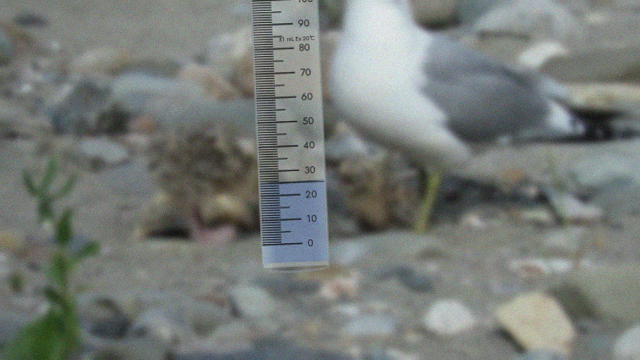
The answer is 25 mL
